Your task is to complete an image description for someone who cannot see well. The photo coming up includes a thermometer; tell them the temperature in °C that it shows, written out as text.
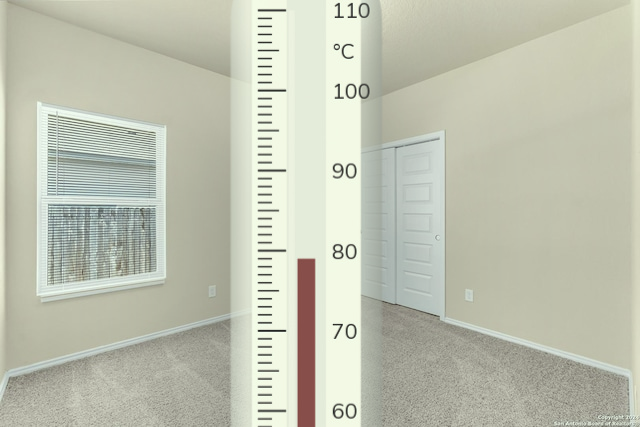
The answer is 79 °C
